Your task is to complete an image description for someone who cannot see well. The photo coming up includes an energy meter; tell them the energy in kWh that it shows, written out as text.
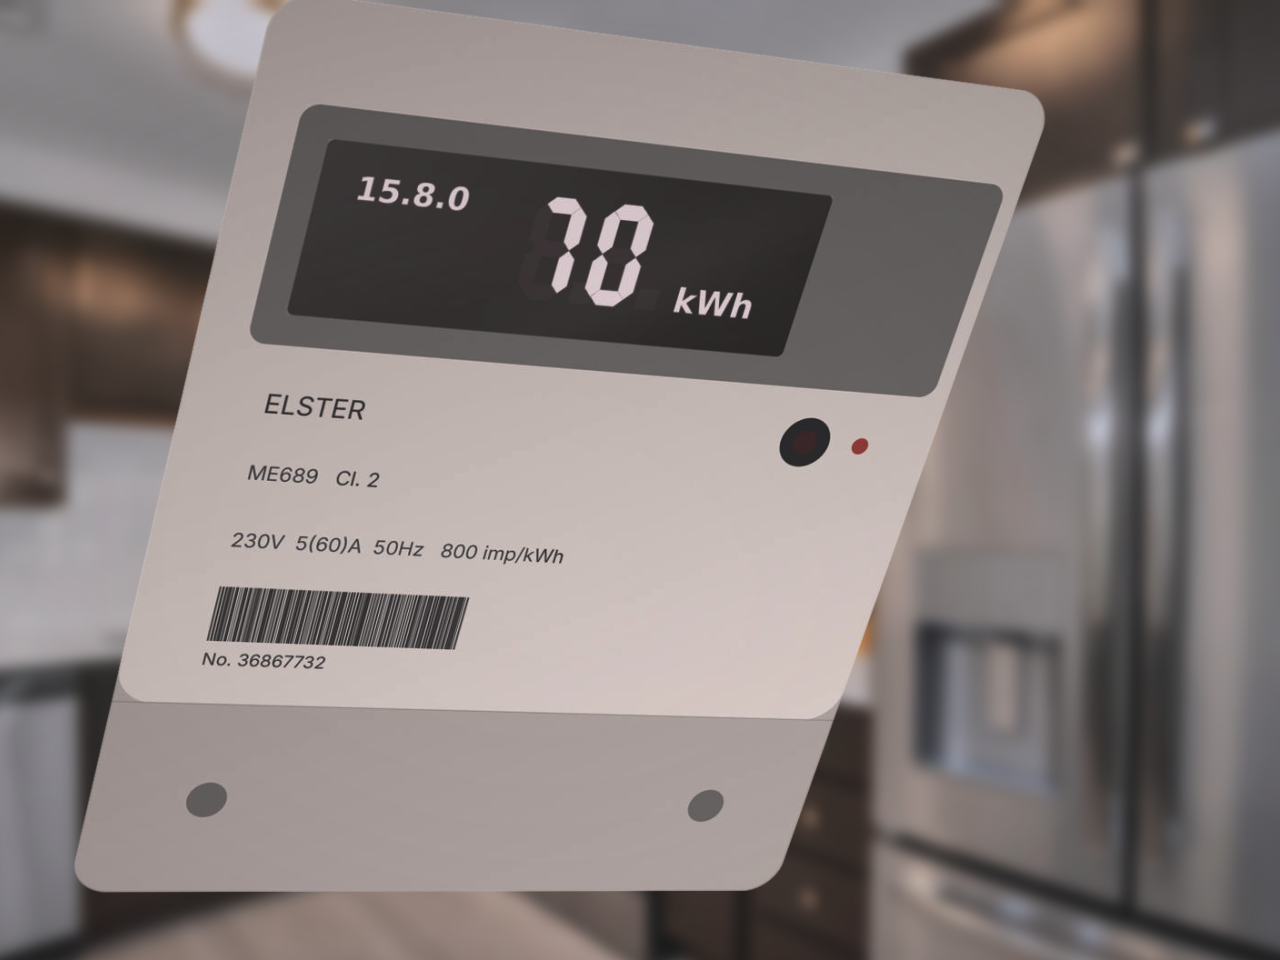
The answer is 70 kWh
